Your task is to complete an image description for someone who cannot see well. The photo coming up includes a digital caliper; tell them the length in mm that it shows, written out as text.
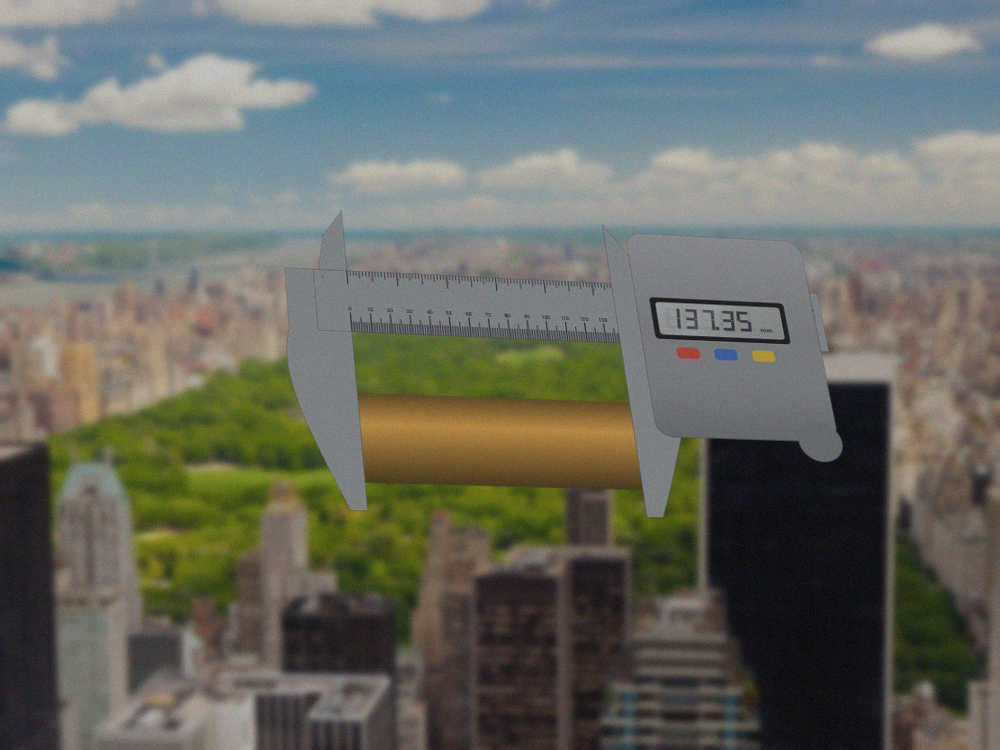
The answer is 137.35 mm
